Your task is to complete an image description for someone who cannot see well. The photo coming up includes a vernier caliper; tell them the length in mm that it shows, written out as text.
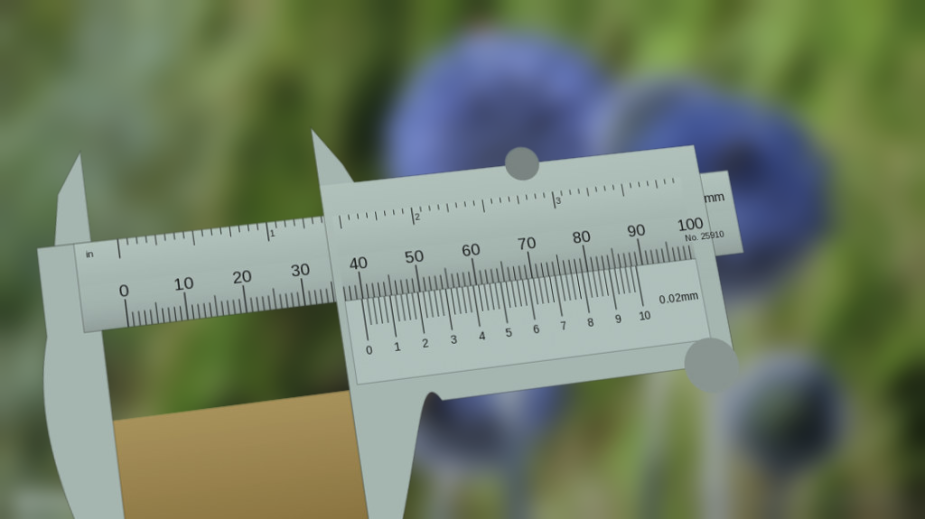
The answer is 39.8 mm
